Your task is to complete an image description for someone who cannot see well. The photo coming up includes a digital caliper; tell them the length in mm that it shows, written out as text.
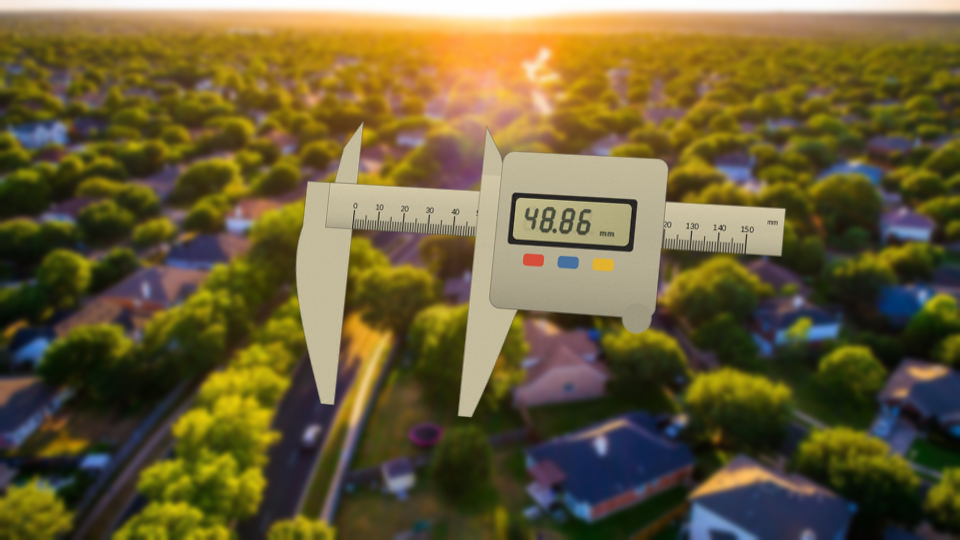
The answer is 48.86 mm
